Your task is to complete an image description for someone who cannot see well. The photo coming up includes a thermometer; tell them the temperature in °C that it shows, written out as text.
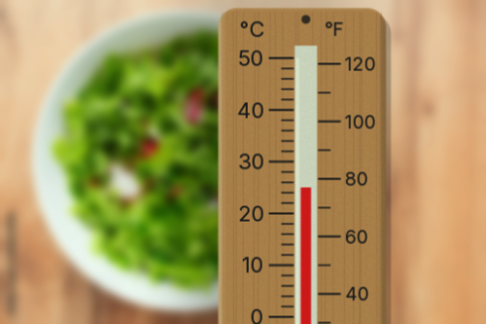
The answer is 25 °C
